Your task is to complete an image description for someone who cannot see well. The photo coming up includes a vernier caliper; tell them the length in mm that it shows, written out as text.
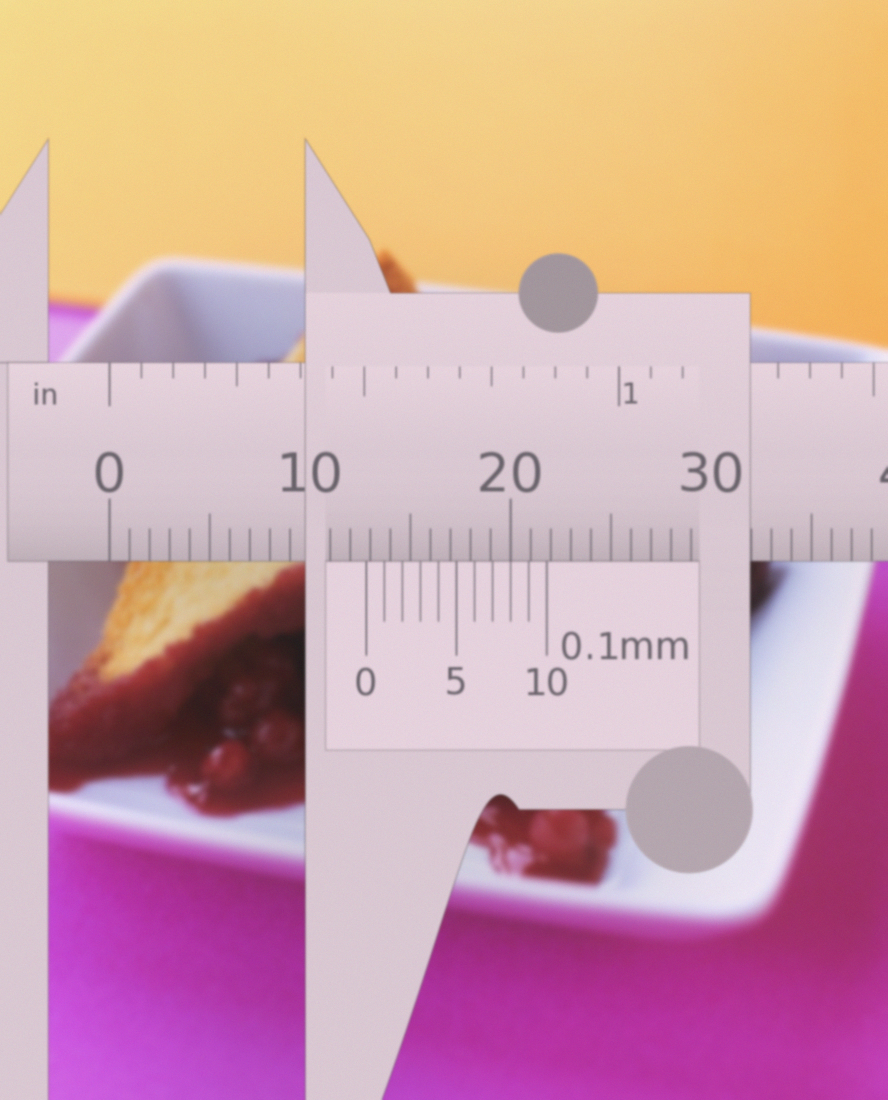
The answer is 12.8 mm
